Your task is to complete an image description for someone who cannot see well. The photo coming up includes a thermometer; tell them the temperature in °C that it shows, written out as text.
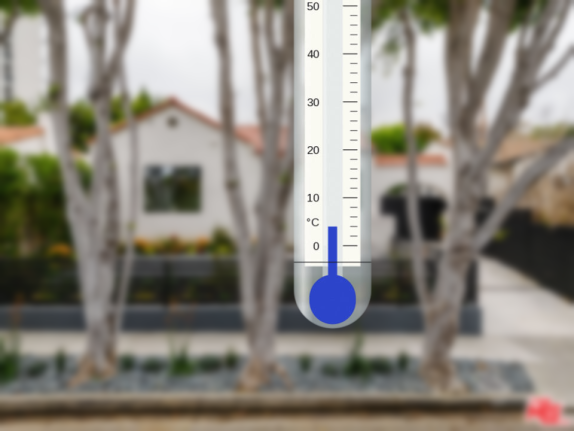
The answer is 4 °C
